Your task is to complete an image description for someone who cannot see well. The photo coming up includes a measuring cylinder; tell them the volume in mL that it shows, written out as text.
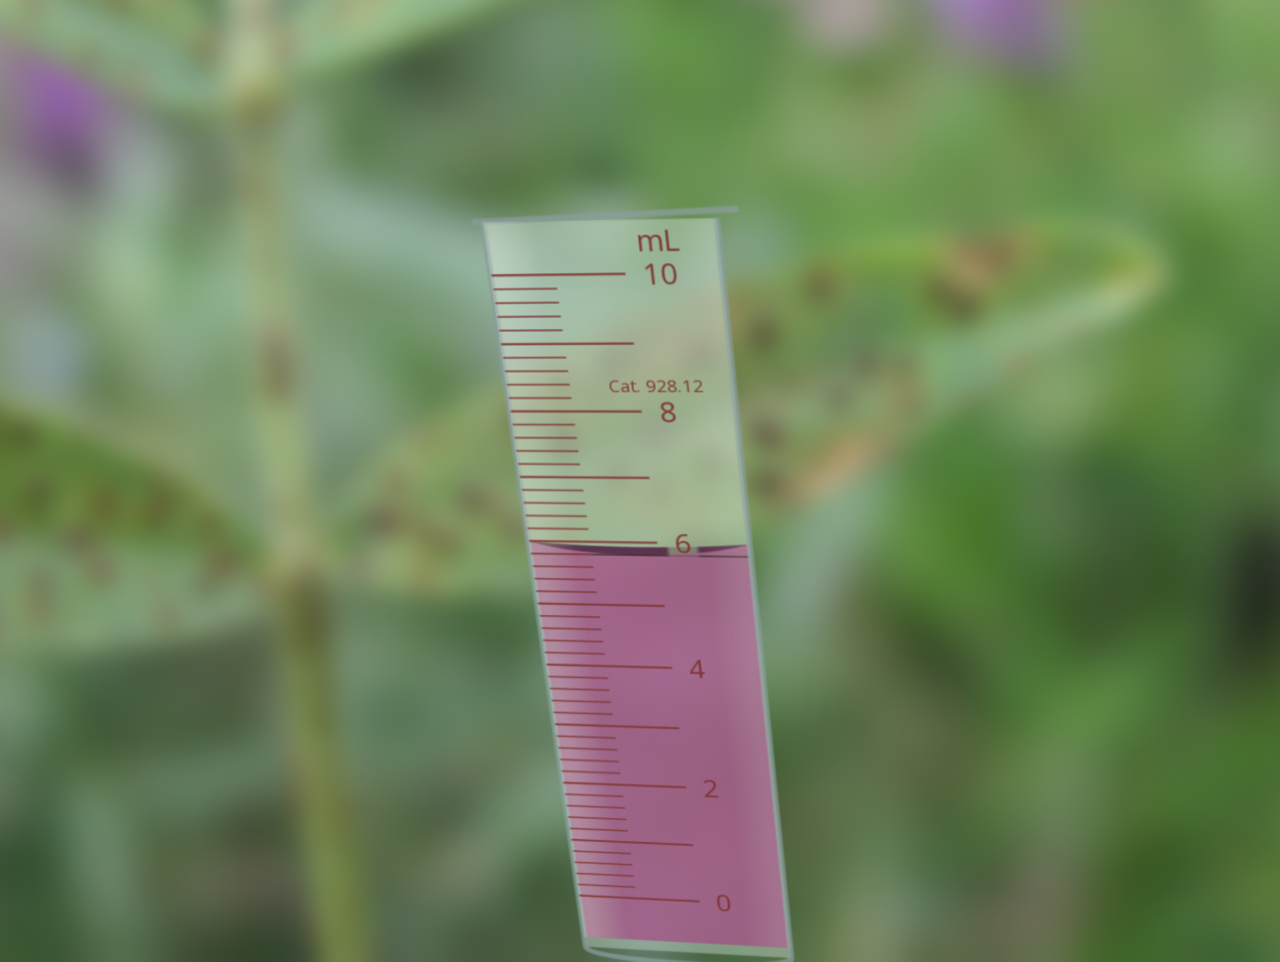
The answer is 5.8 mL
